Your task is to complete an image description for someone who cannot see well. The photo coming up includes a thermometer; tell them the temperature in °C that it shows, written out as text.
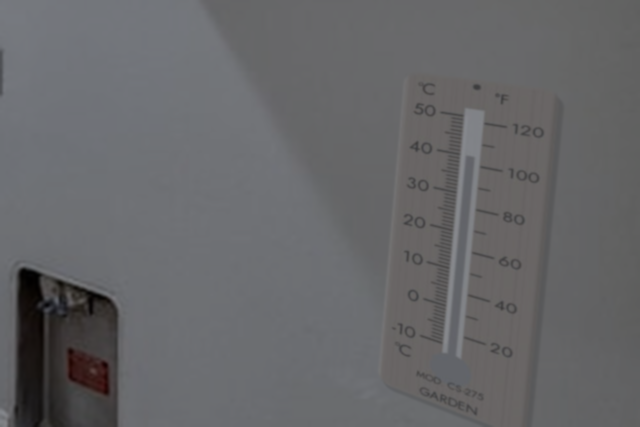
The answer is 40 °C
